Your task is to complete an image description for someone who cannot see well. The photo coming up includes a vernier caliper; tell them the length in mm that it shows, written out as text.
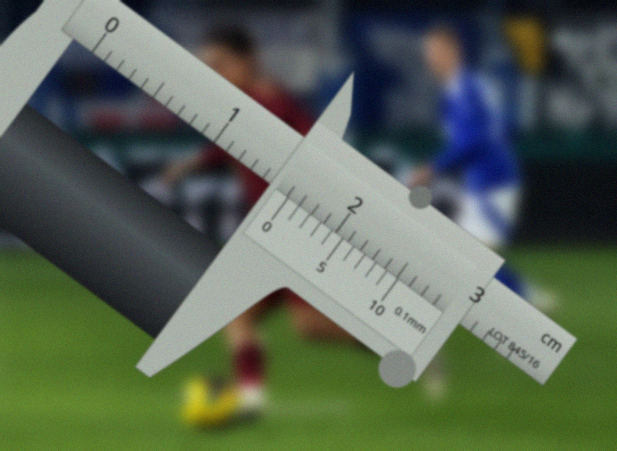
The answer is 16.1 mm
